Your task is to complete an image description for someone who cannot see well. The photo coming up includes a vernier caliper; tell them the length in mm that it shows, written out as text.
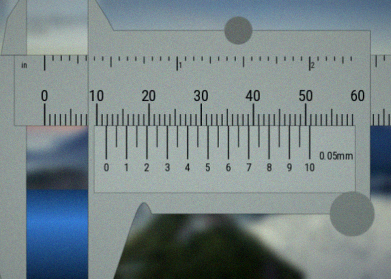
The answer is 11.8 mm
